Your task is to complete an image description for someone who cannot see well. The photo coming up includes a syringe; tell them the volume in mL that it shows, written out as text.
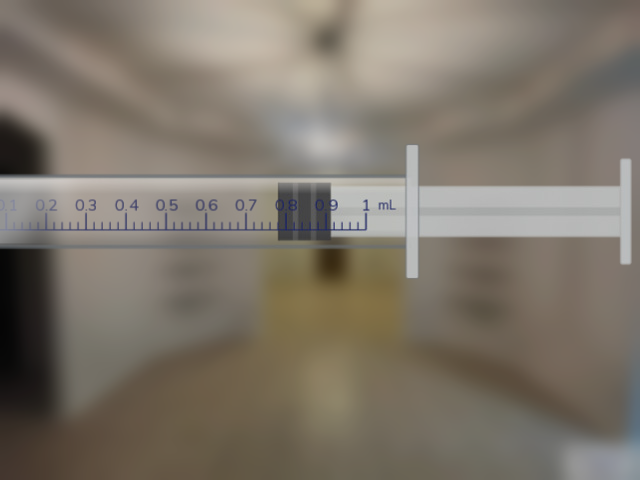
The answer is 0.78 mL
